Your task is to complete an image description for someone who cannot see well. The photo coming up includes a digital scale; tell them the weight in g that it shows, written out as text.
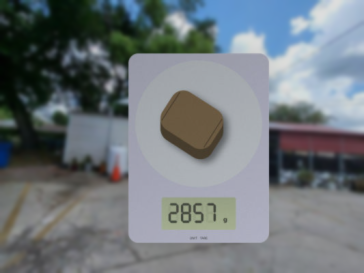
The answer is 2857 g
